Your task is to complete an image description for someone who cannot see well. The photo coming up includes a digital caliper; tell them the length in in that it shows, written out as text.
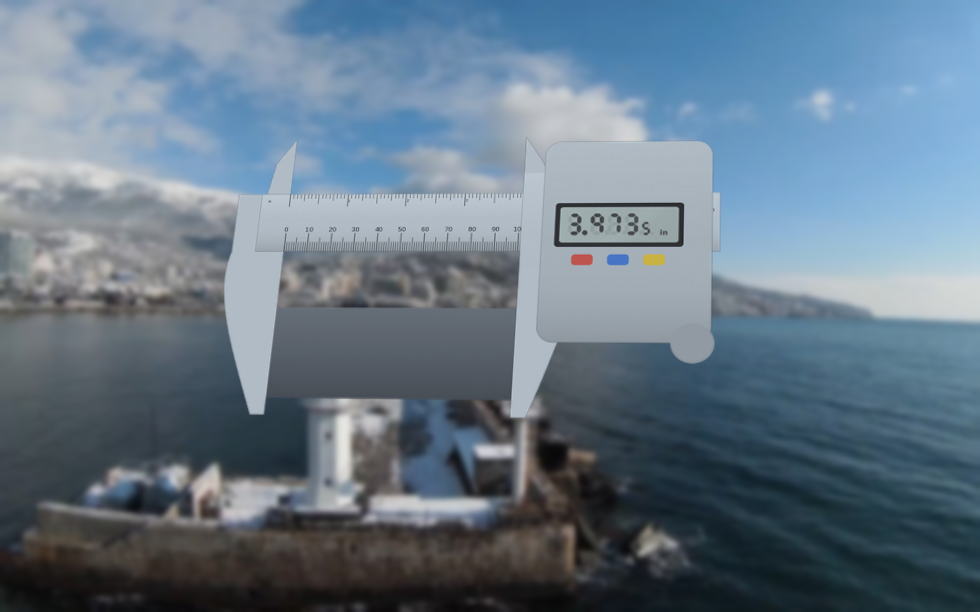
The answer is 3.9735 in
